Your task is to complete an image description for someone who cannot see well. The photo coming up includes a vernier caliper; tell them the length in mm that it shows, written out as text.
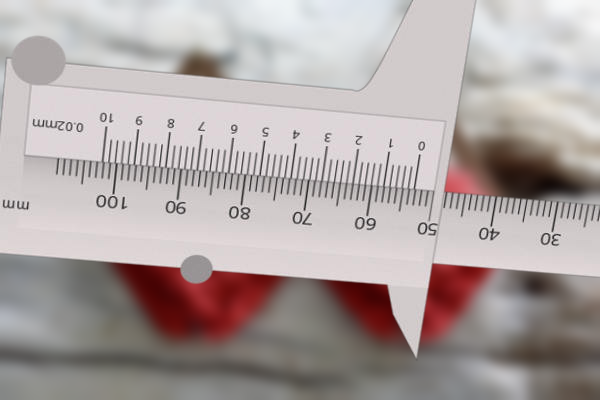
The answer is 53.2 mm
